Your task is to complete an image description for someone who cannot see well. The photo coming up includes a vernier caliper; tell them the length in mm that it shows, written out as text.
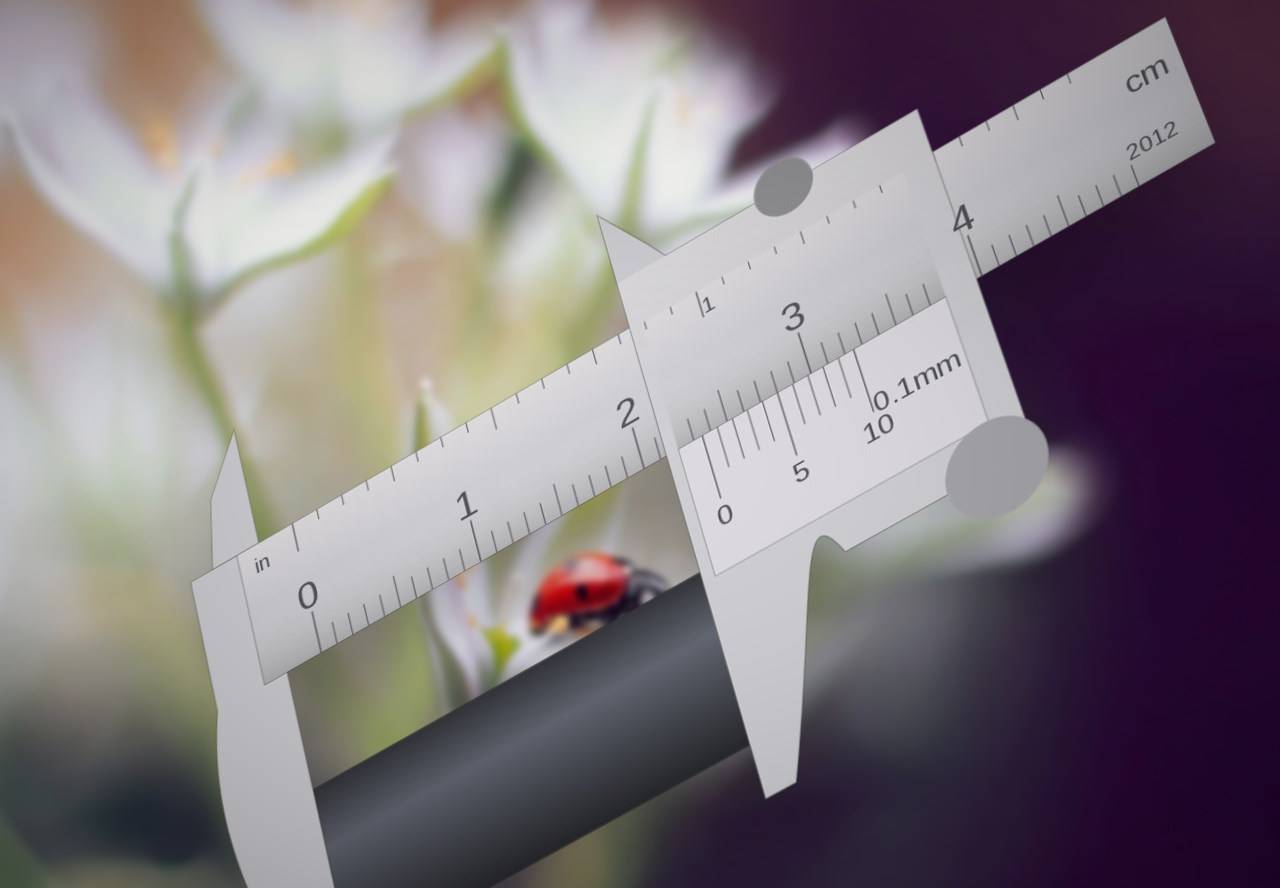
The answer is 23.5 mm
